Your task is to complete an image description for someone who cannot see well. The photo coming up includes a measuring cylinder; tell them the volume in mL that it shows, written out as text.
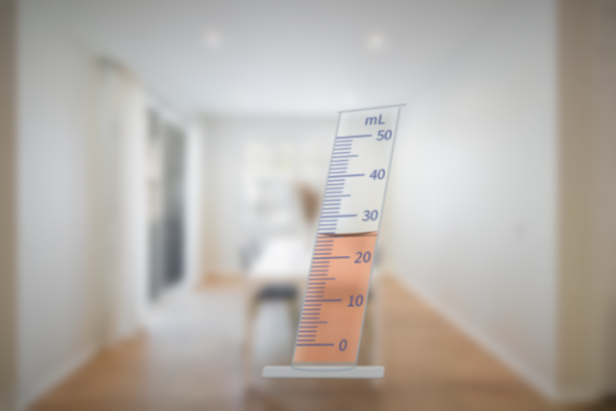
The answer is 25 mL
